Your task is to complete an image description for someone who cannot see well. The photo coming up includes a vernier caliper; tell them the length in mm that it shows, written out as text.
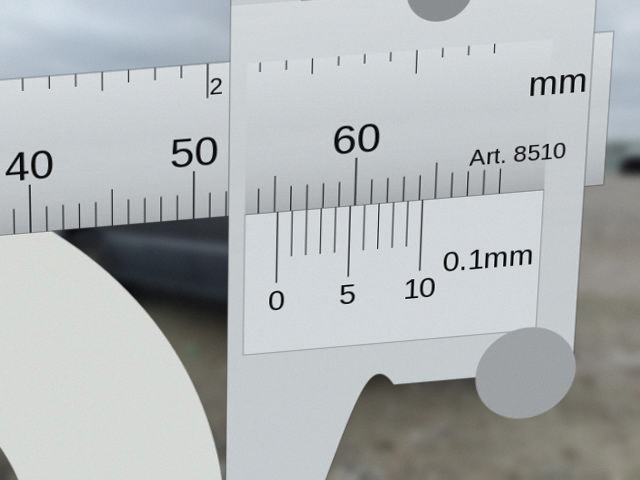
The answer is 55.2 mm
